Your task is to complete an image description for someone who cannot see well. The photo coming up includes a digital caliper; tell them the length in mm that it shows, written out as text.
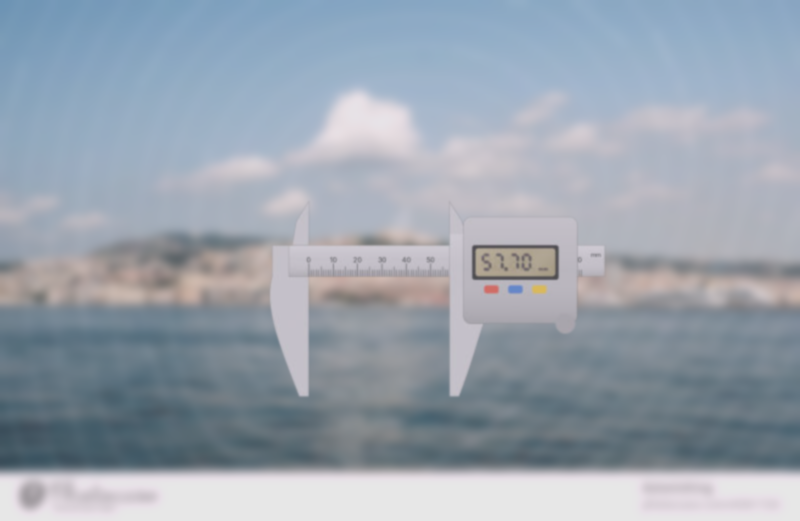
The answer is 57.70 mm
